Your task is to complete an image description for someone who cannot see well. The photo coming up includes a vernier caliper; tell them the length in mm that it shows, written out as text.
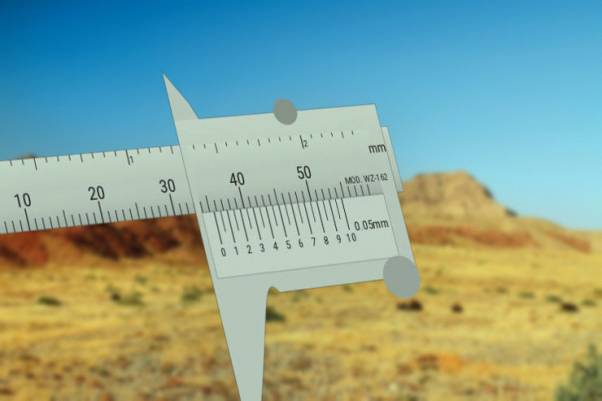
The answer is 35.6 mm
